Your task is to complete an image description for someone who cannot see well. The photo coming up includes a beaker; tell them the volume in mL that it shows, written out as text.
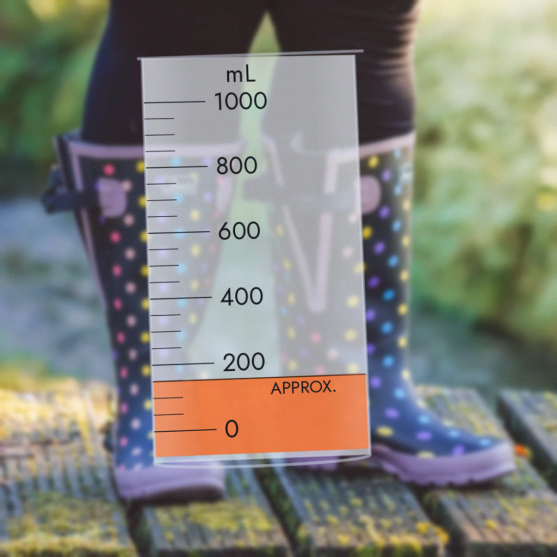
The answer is 150 mL
